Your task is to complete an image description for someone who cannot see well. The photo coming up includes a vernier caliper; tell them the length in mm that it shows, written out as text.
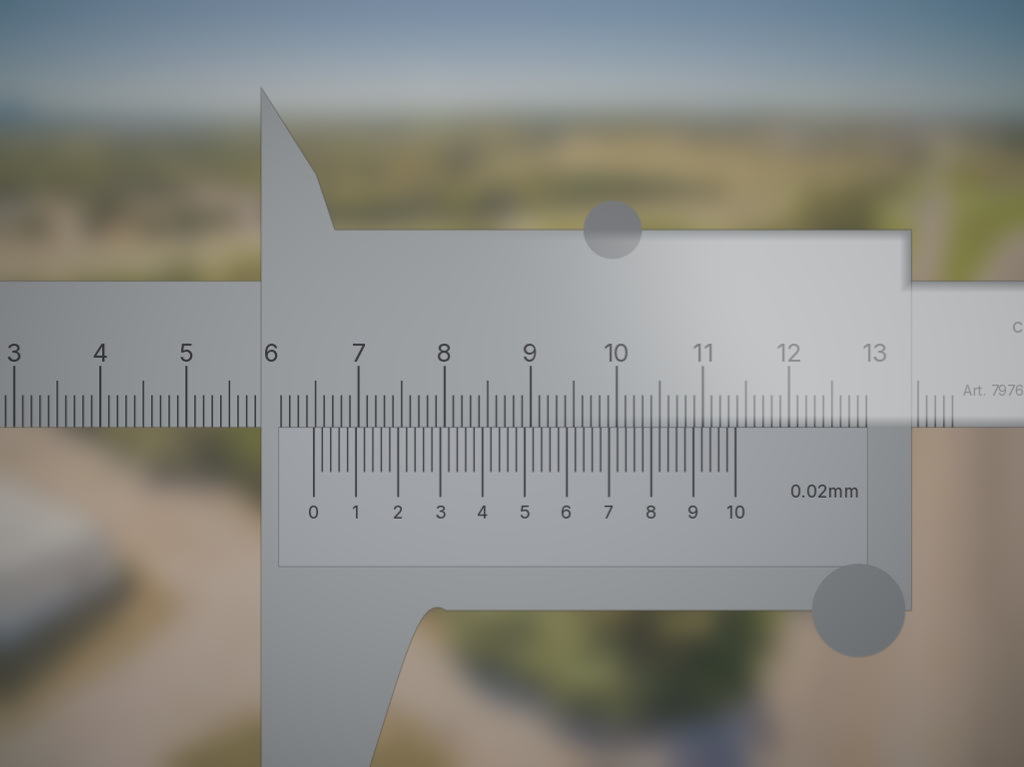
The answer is 64.8 mm
